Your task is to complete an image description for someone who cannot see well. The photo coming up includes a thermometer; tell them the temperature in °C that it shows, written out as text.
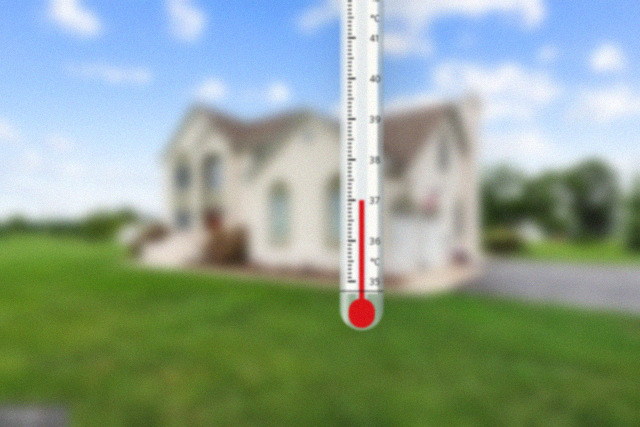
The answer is 37 °C
